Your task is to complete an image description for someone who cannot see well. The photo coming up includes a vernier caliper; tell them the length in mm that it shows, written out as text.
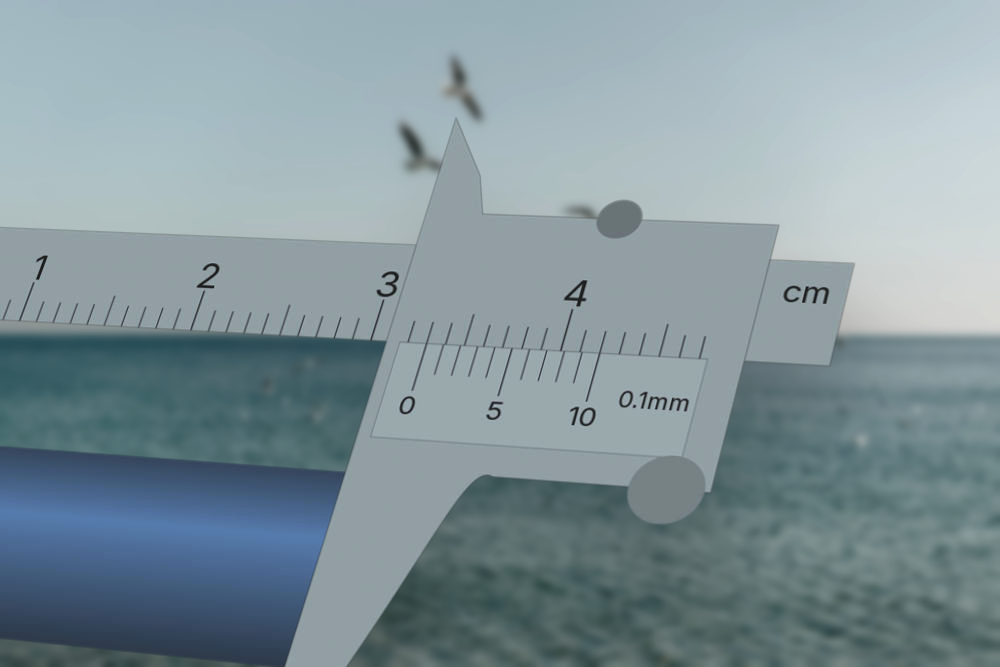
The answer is 33.0 mm
